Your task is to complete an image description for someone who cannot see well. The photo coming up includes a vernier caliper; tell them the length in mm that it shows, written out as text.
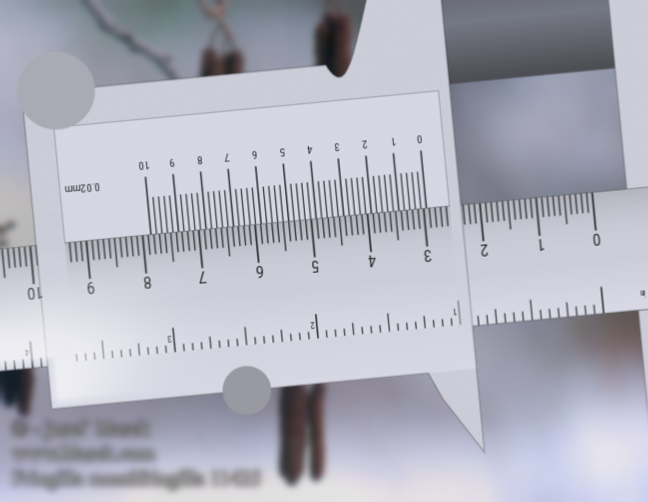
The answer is 29.5 mm
